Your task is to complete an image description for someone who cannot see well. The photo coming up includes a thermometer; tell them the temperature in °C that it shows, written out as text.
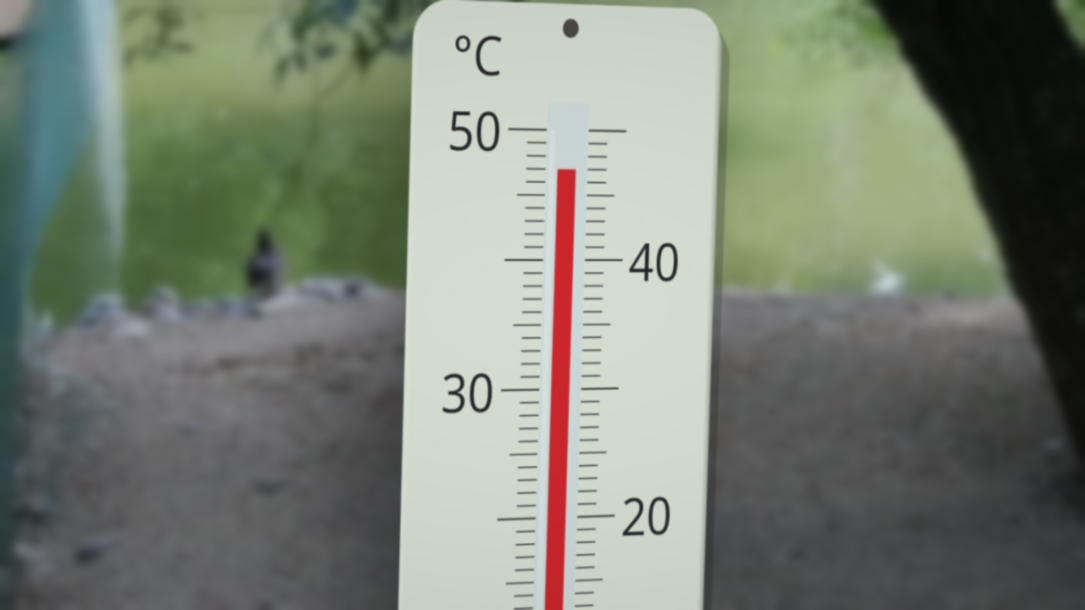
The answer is 47 °C
